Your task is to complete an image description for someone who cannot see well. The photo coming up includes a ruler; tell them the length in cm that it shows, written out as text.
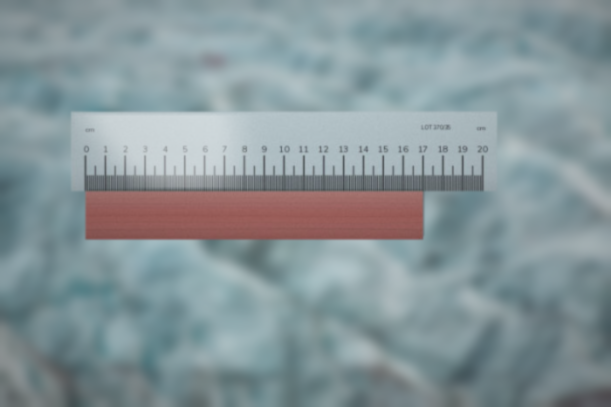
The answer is 17 cm
